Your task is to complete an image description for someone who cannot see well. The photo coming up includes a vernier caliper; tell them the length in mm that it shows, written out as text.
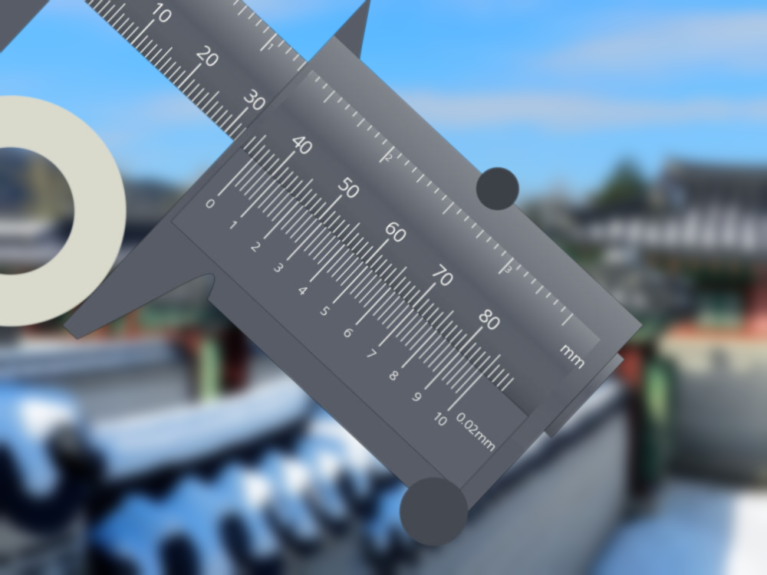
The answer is 36.0 mm
